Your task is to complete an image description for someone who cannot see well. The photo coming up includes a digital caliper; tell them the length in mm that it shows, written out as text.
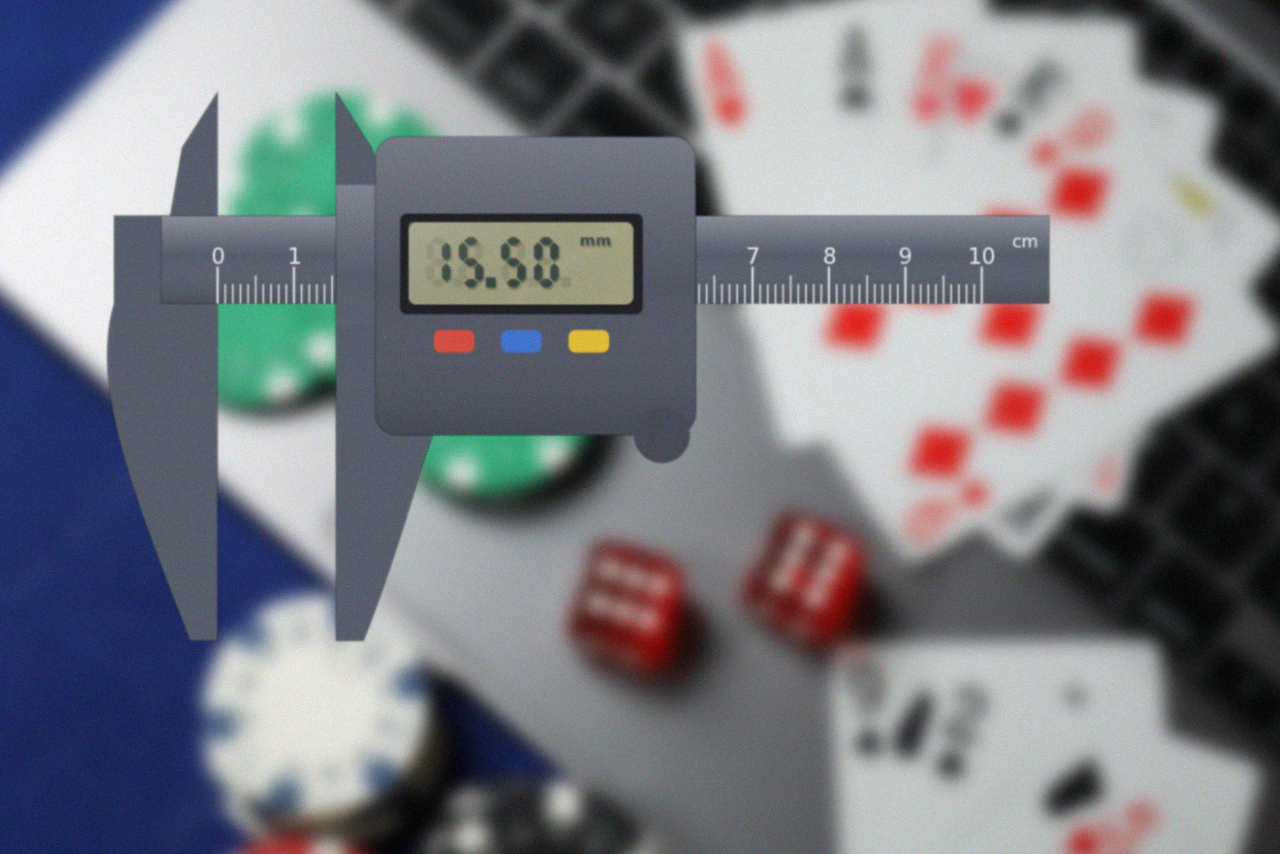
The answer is 15.50 mm
